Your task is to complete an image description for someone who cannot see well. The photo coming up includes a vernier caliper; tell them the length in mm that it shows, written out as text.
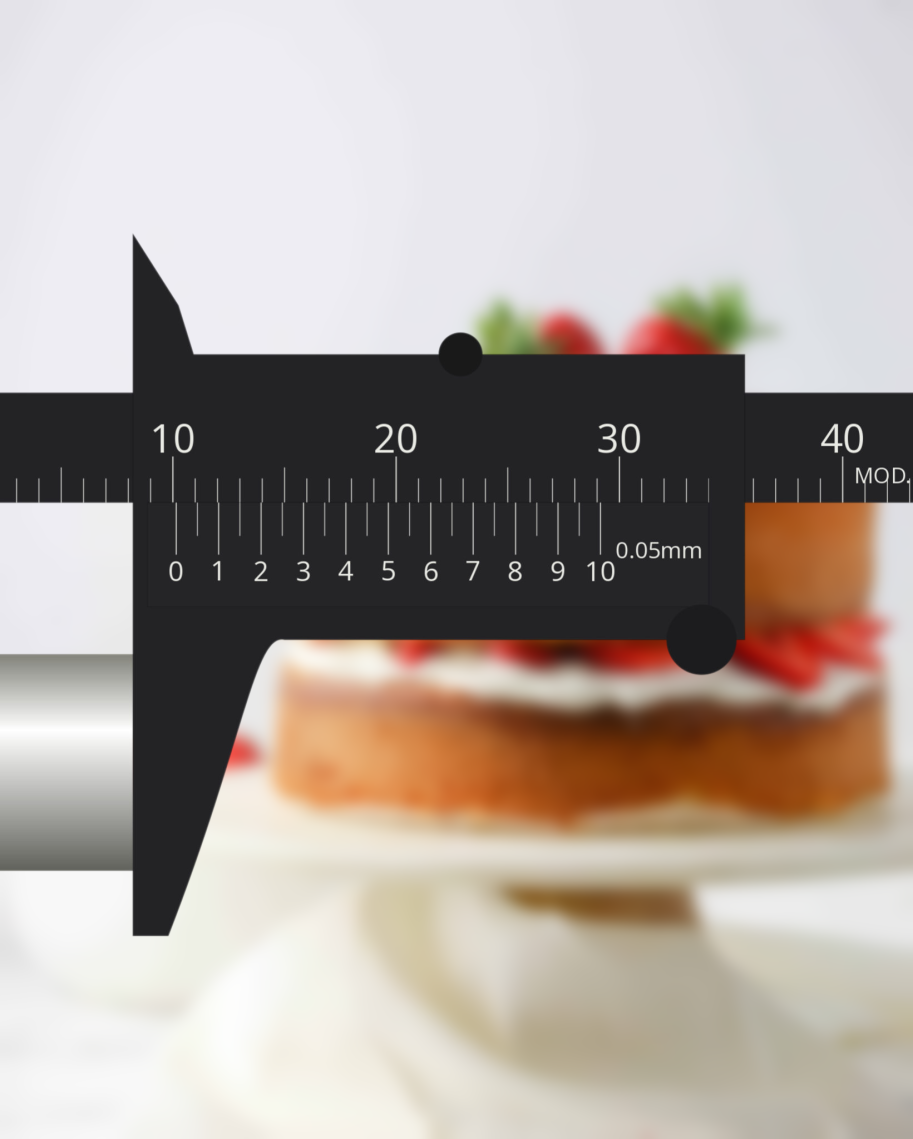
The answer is 10.15 mm
